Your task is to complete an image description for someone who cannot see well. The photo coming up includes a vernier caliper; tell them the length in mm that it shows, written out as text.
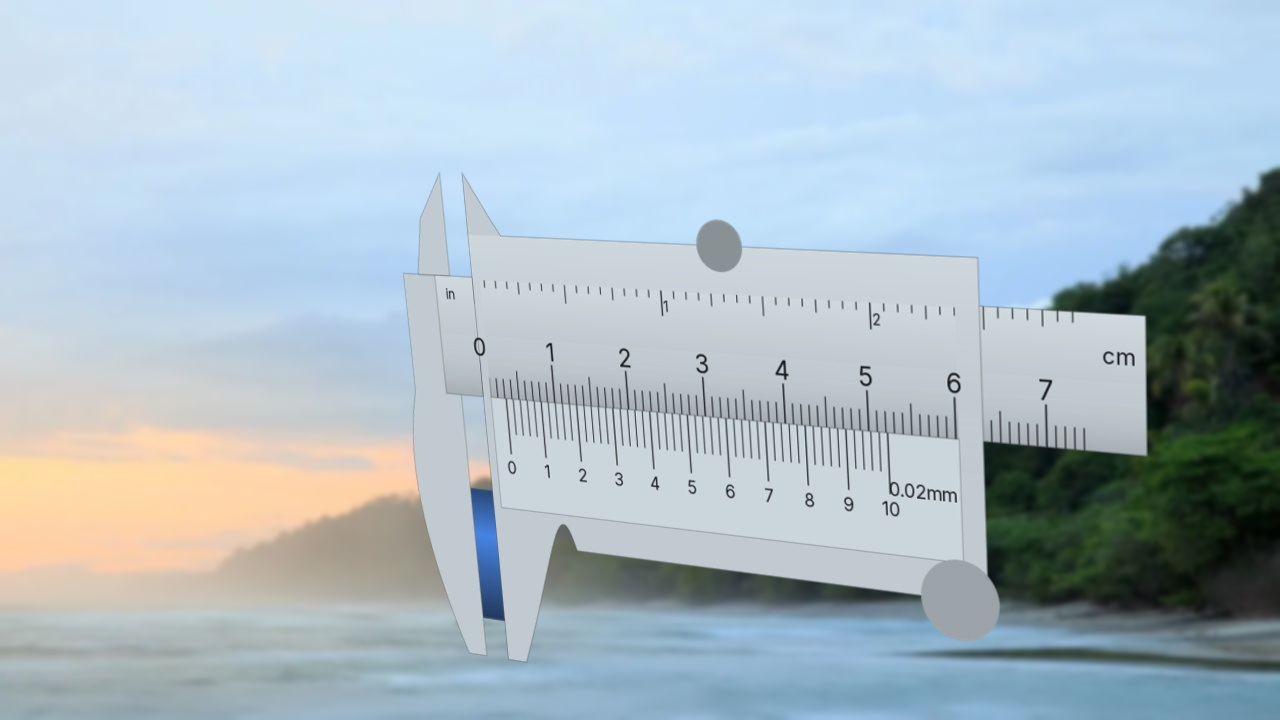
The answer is 3.2 mm
